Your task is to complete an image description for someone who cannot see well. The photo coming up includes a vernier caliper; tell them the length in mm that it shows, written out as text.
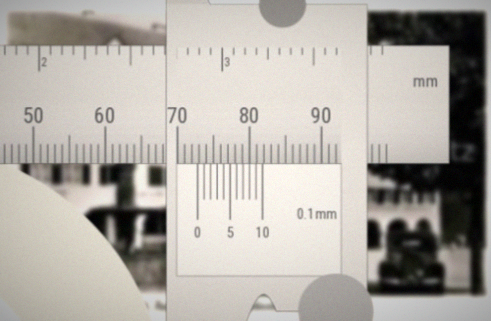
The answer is 72.8 mm
